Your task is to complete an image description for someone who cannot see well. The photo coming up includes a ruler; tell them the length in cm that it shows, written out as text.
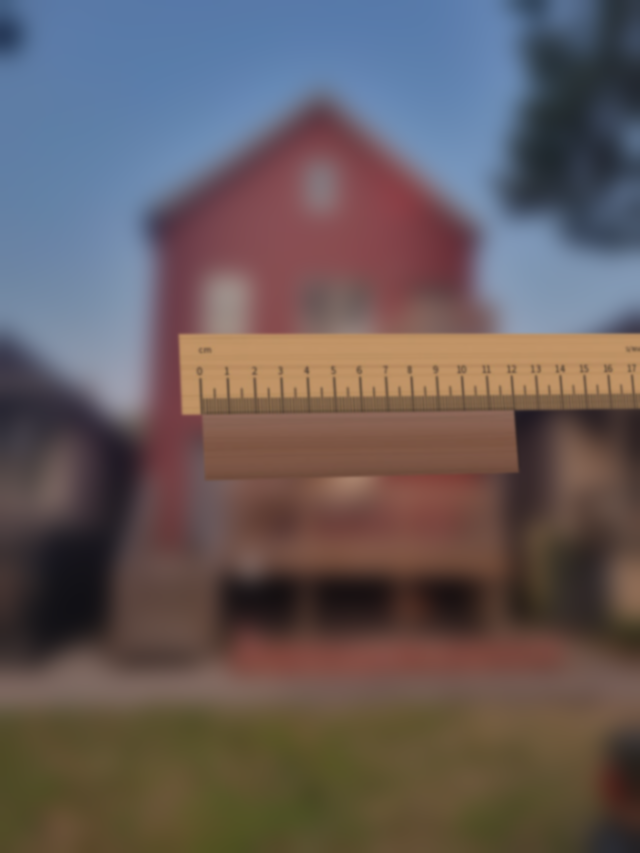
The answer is 12 cm
